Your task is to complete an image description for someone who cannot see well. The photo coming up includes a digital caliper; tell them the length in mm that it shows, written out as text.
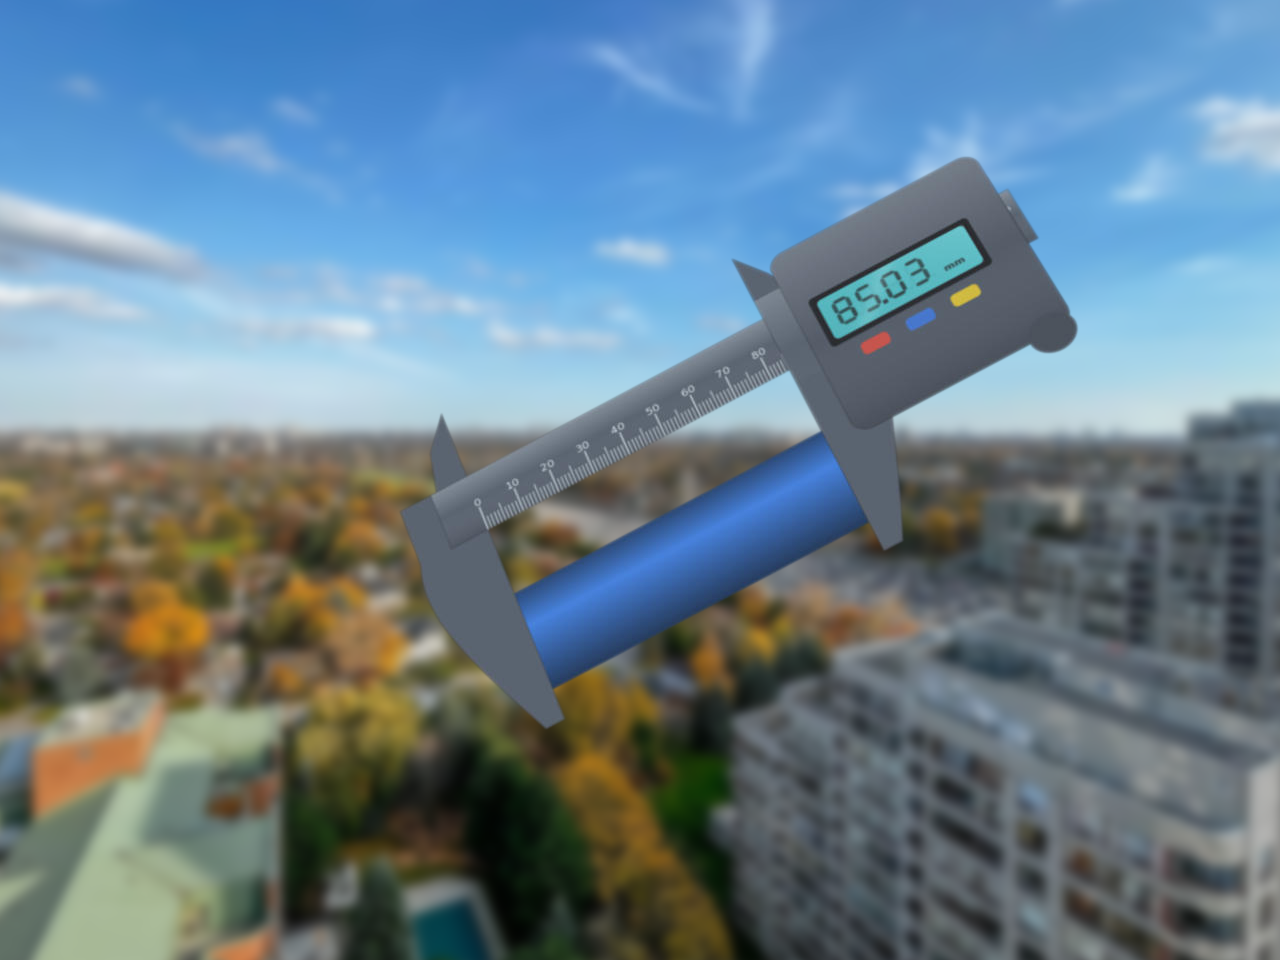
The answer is 85.03 mm
